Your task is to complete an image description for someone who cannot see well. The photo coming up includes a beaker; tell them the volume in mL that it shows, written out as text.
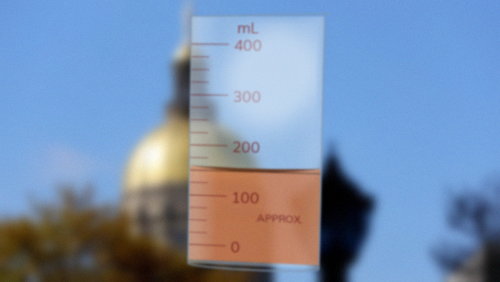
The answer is 150 mL
